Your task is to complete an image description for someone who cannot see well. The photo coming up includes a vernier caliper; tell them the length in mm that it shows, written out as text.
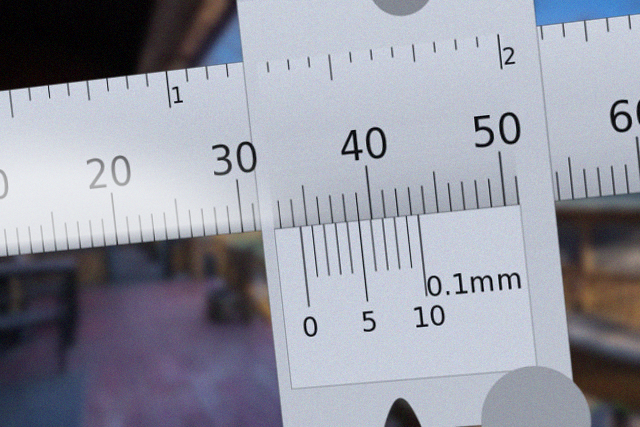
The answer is 34.5 mm
